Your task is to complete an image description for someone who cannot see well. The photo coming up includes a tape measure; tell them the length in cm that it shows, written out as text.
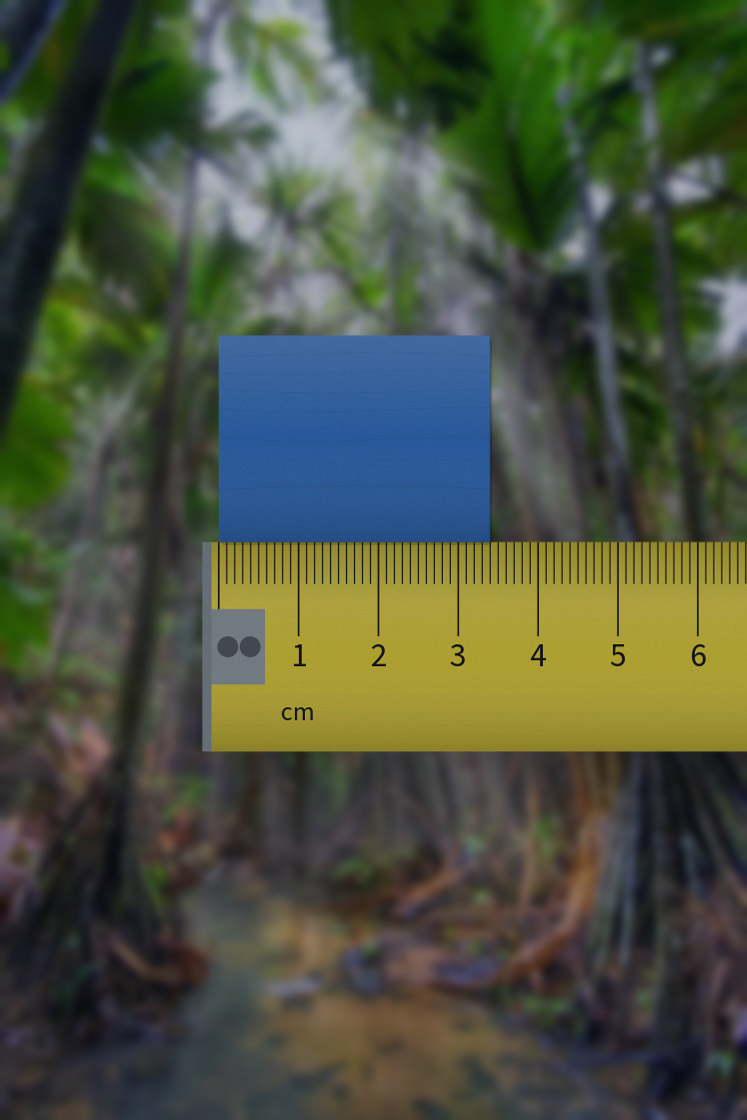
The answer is 3.4 cm
